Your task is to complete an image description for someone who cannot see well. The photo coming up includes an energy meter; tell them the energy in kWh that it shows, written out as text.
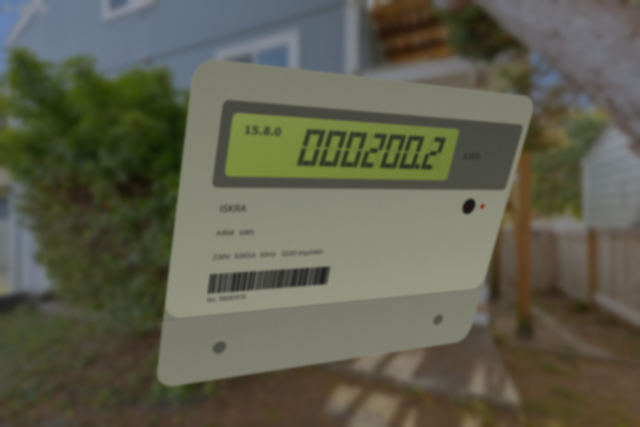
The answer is 200.2 kWh
